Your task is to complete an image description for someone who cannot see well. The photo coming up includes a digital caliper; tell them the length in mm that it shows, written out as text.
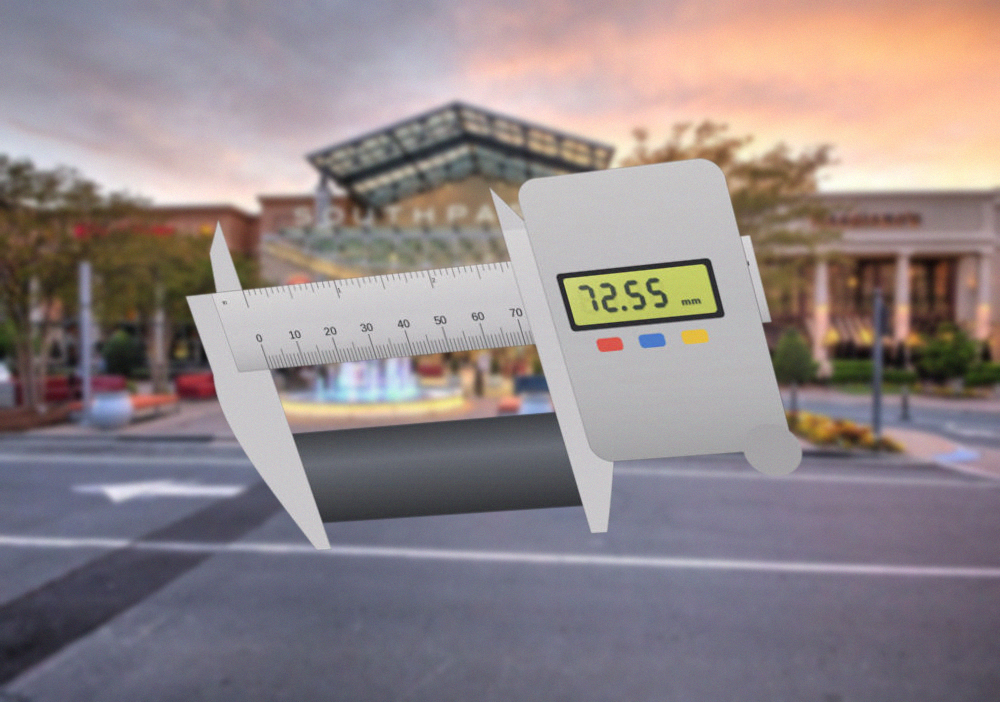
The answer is 72.55 mm
